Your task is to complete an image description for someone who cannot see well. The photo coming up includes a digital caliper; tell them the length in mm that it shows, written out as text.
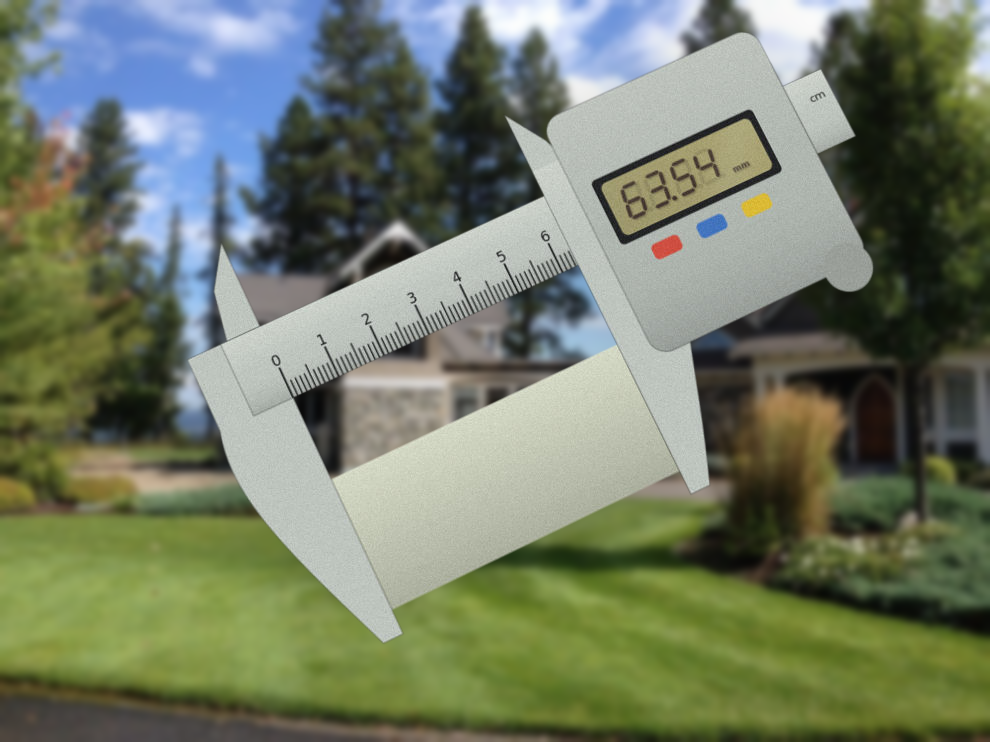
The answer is 63.54 mm
